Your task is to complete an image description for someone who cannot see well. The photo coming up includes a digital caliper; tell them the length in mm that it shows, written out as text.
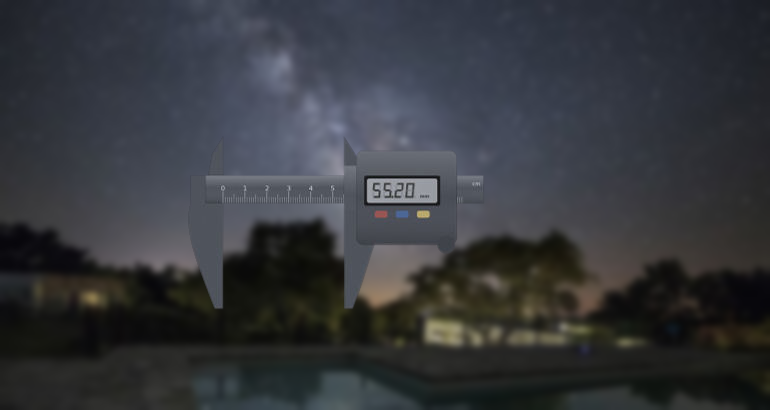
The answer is 55.20 mm
